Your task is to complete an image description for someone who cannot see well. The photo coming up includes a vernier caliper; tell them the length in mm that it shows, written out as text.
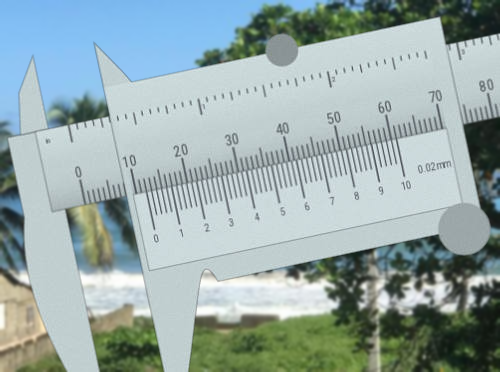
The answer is 12.0 mm
